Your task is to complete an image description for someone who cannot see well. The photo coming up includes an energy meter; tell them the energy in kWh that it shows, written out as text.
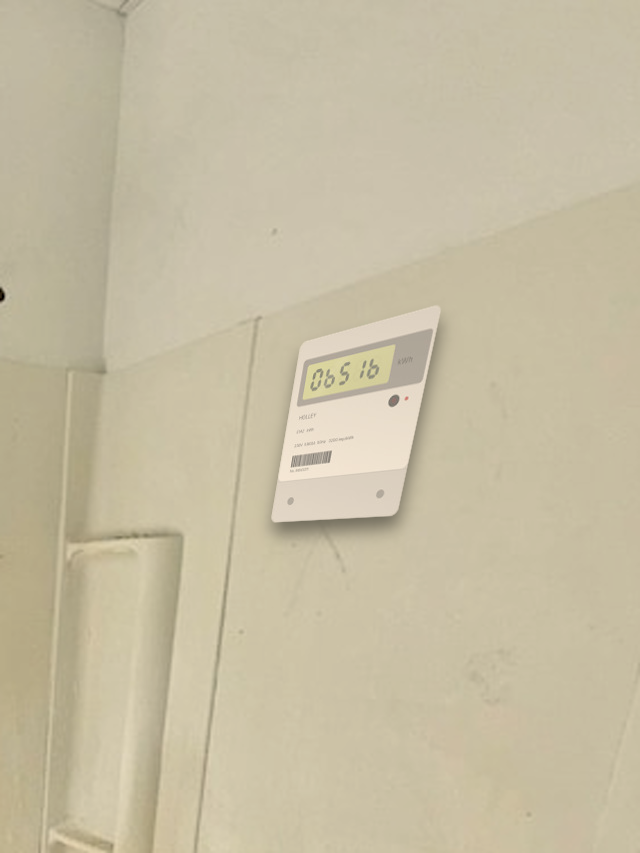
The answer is 6516 kWh
